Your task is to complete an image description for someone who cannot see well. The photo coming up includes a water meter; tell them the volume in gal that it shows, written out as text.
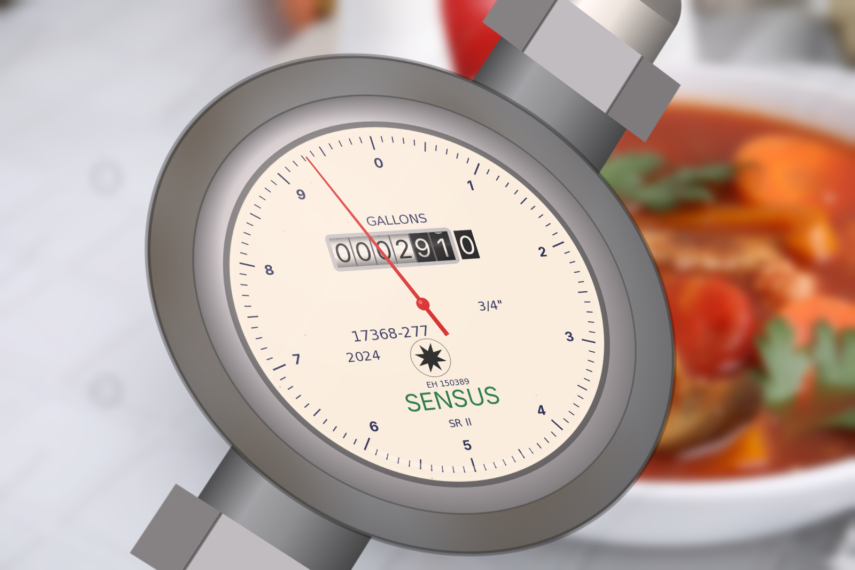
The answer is 2909.3 gal
